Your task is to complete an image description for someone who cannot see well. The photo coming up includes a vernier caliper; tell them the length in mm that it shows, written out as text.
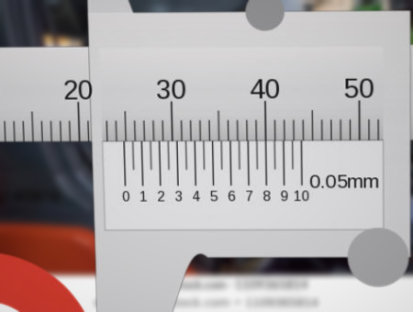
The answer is 24.8 mm
